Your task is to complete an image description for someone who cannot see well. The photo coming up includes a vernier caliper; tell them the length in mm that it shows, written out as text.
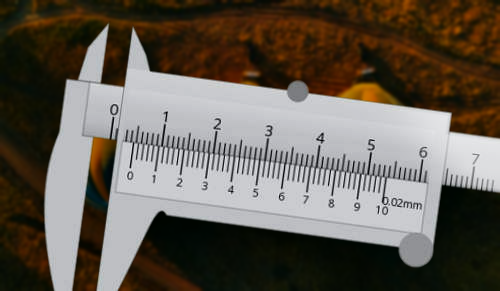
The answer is 4.5 mm
